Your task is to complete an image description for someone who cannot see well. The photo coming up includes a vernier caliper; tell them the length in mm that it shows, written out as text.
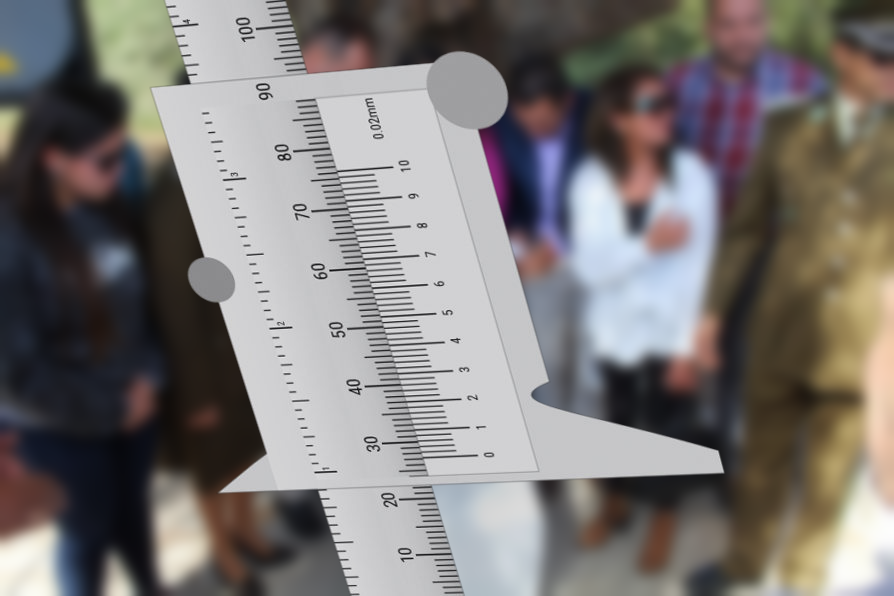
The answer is 27.2 mm
